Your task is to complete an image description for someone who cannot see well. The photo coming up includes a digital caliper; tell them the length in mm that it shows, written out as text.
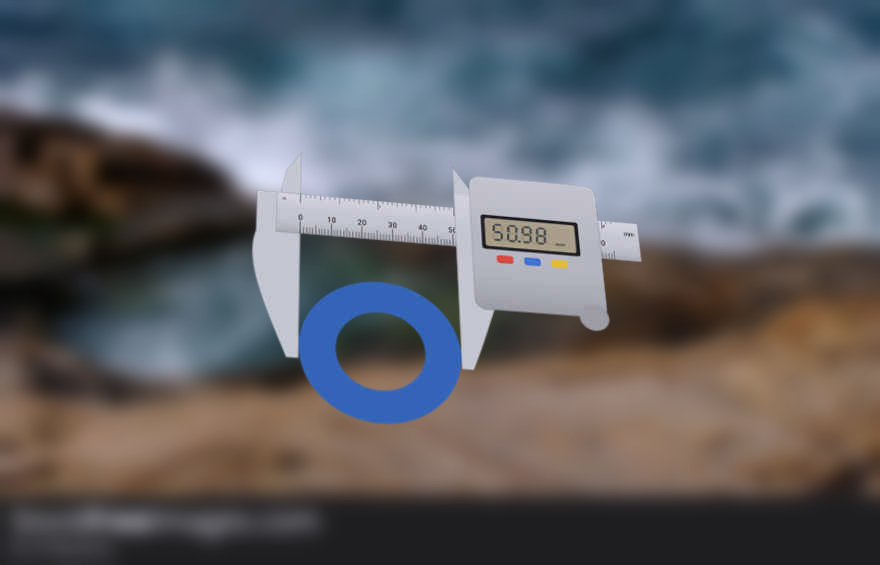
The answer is 50.98 mm
